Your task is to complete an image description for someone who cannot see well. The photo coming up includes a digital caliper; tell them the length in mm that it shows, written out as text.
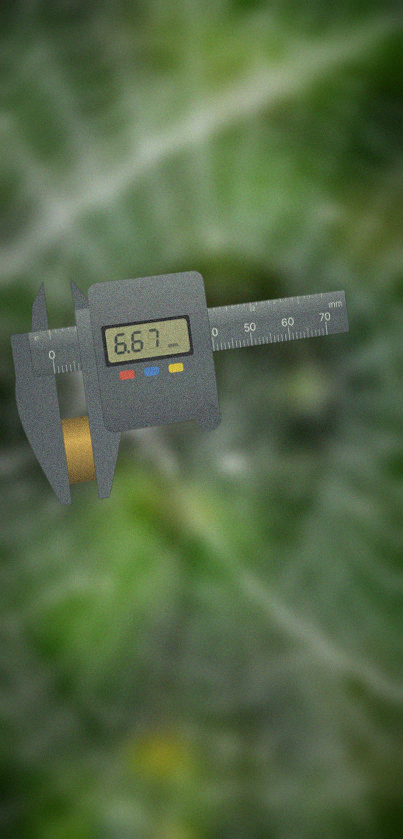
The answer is 6.67 mm
